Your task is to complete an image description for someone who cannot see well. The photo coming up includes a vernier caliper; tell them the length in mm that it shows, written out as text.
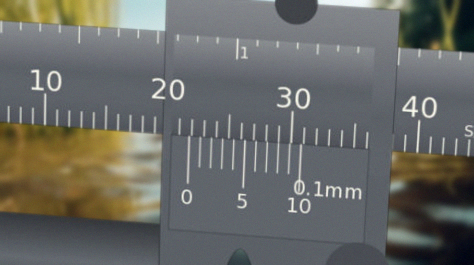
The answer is 21.8 mm
